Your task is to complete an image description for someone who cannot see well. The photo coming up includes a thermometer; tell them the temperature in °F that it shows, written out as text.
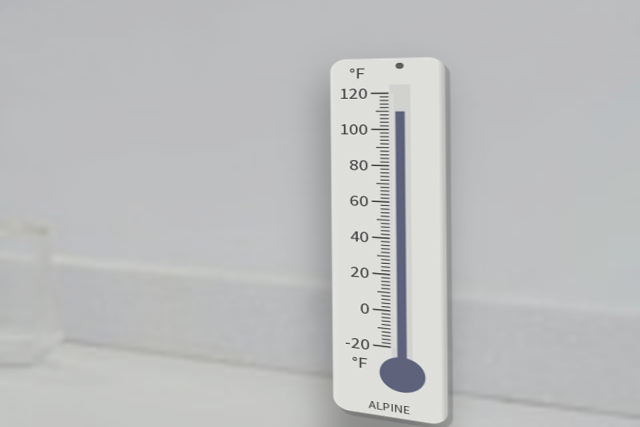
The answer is 110 °F
